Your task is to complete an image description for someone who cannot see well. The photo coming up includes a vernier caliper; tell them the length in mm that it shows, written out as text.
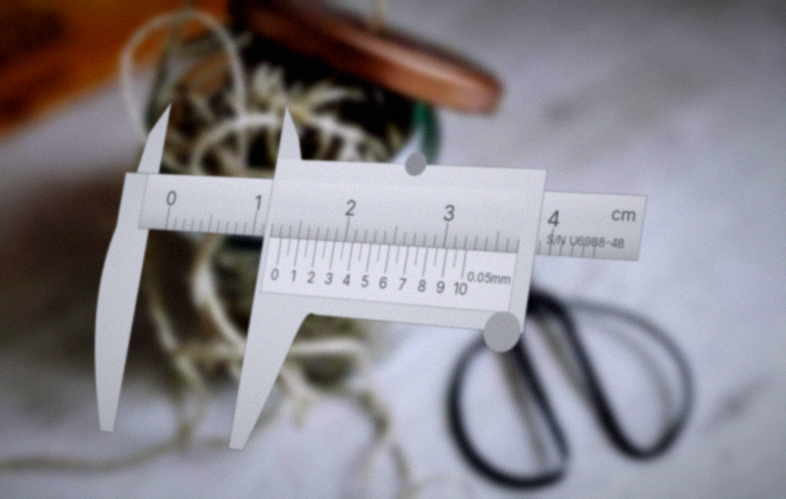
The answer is 13.2 mm
